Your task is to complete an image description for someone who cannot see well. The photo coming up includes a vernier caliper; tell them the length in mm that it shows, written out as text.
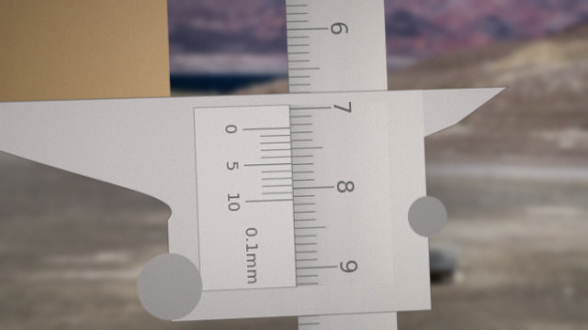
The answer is 72.4 mm
